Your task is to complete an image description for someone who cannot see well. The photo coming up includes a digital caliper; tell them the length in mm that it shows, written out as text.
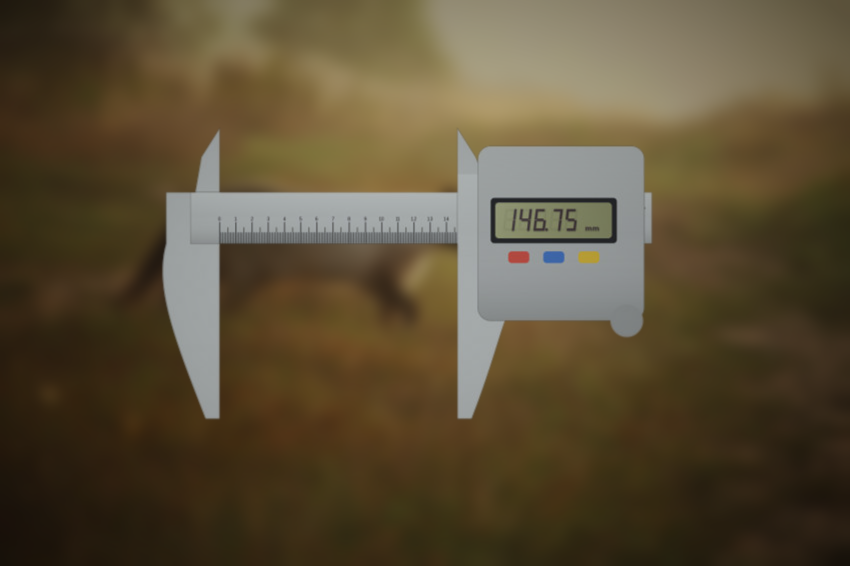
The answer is 146.75 mm
